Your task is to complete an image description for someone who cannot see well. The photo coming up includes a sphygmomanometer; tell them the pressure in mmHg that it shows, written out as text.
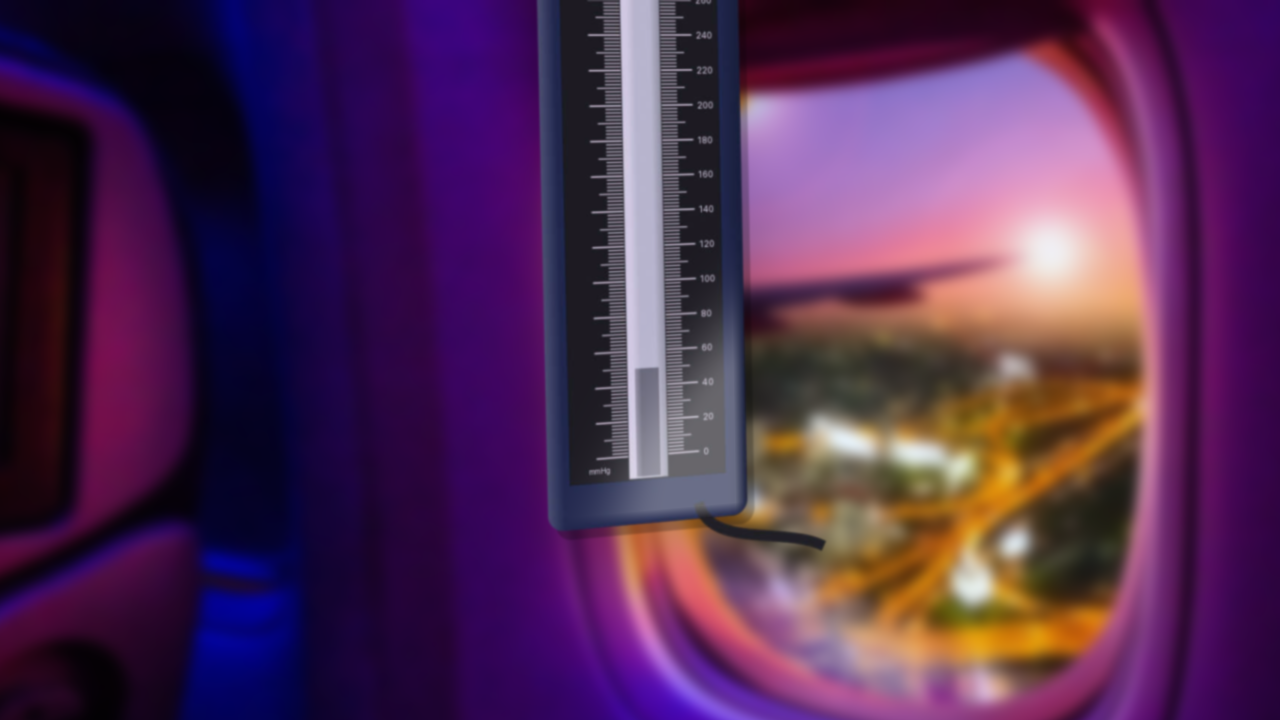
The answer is 50 mmHg
